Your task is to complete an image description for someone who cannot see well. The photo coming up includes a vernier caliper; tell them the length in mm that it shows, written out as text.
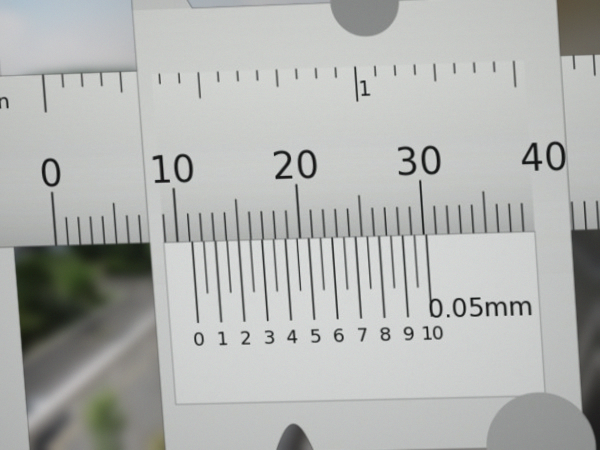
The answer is 11.2 mm
